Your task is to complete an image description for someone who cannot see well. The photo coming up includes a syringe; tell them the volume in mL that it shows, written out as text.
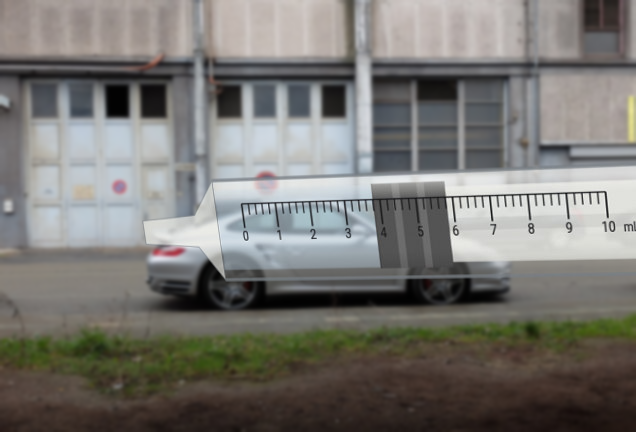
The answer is 3.8 mL
